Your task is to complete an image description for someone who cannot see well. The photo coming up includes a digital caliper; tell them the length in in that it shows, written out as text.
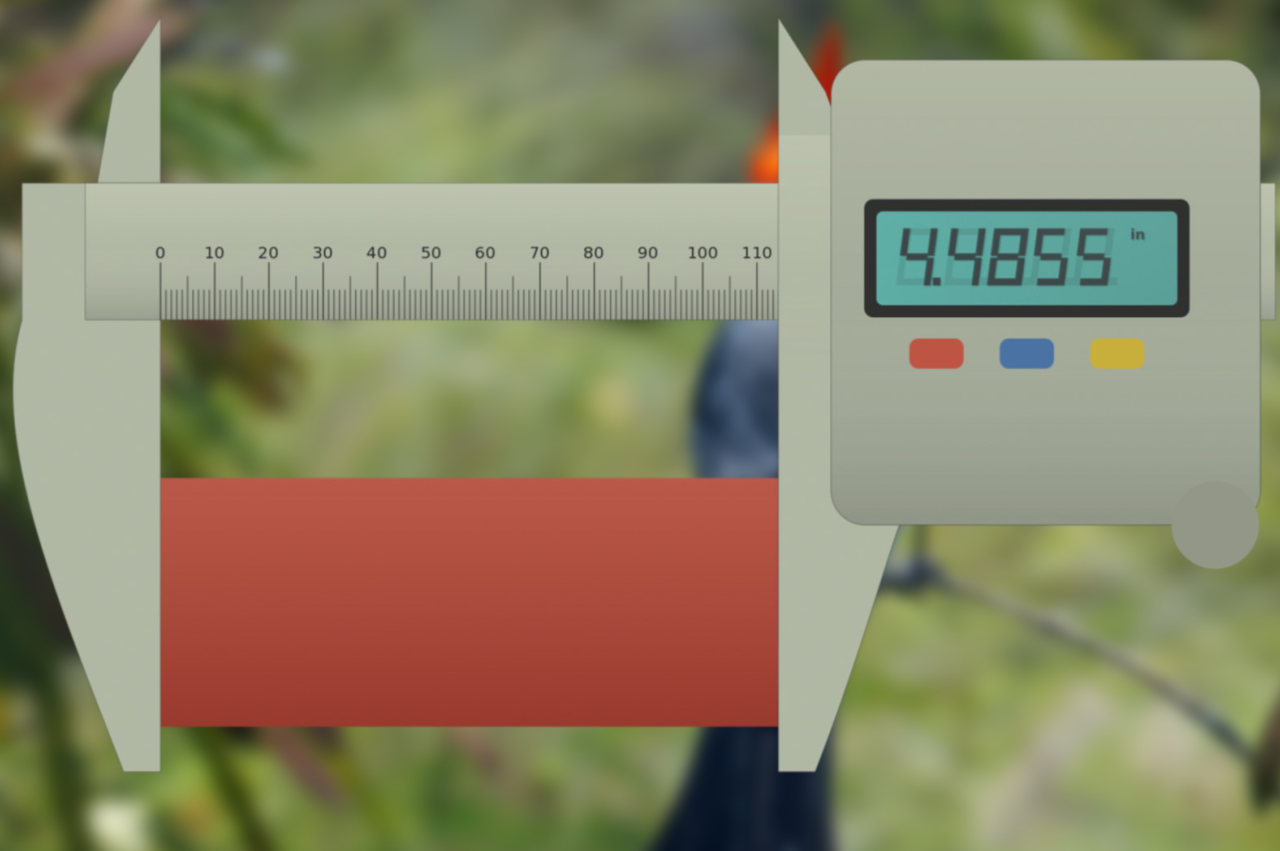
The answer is 4.4855 in
